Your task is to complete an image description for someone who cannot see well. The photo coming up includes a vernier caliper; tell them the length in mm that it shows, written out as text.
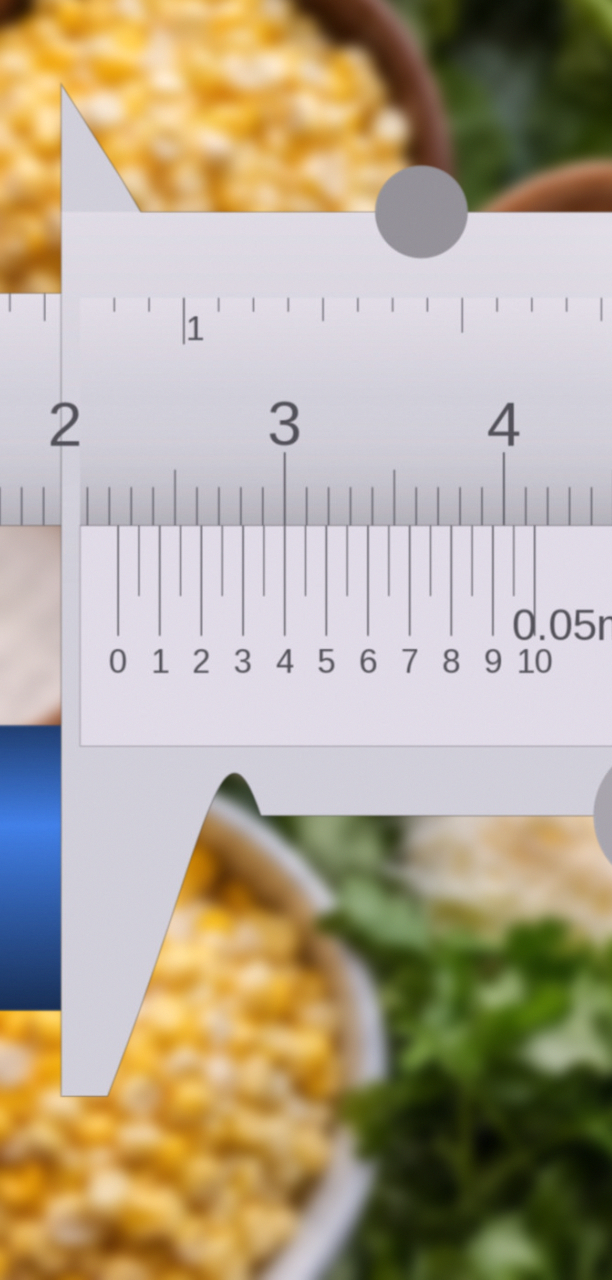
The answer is 22.4 mm
